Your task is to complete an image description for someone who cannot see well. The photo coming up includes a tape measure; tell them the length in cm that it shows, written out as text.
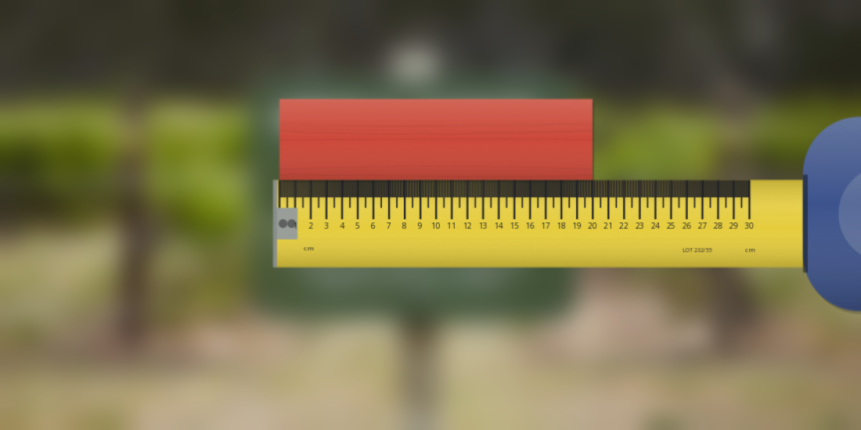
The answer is 20 cm
